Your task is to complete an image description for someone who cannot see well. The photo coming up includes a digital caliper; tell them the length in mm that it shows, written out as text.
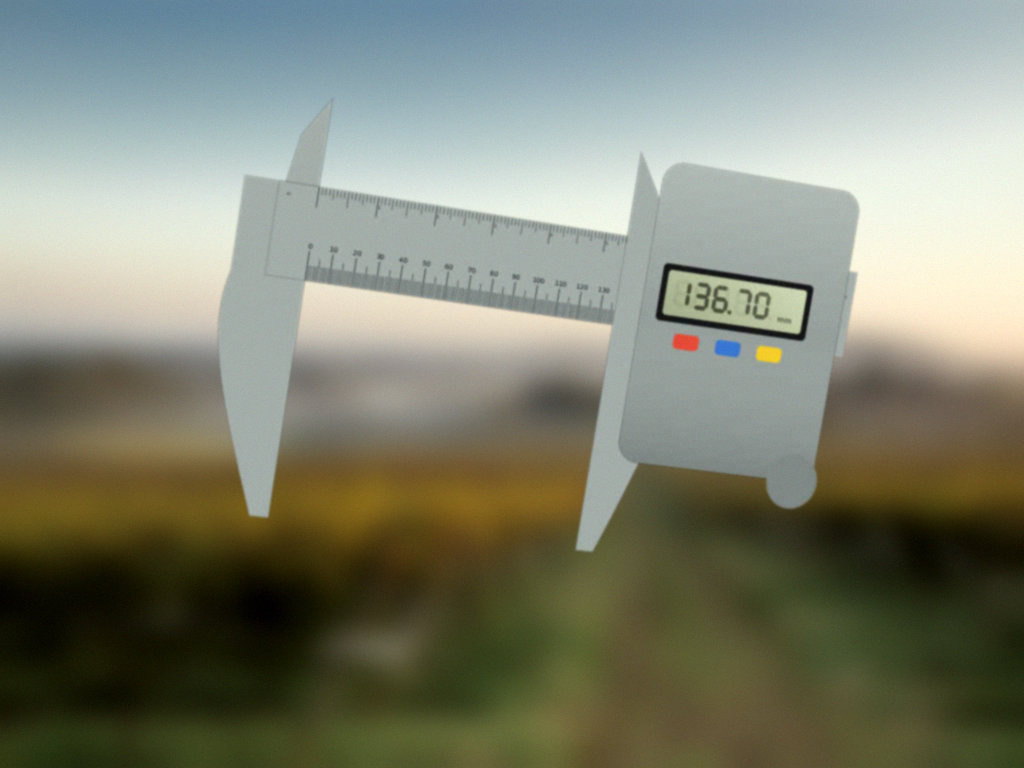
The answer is 136.70 mm
